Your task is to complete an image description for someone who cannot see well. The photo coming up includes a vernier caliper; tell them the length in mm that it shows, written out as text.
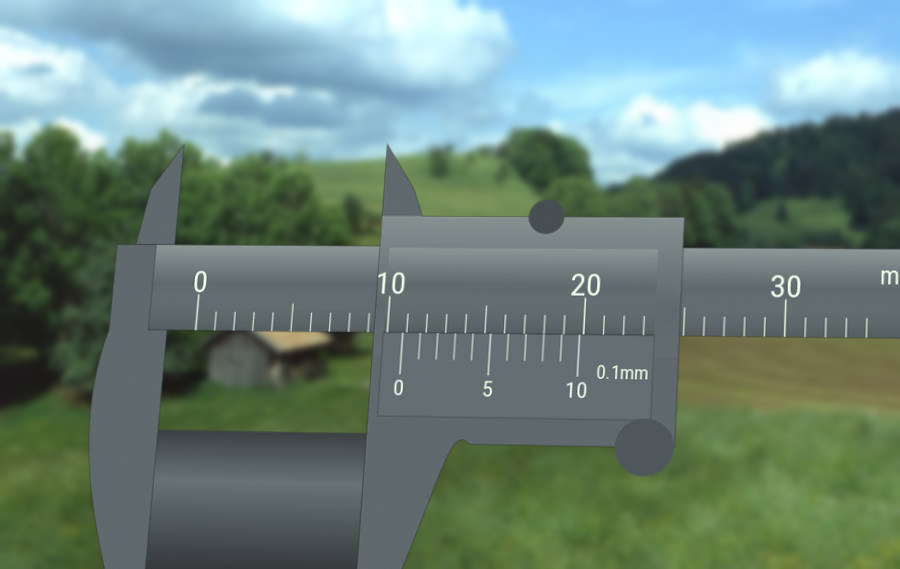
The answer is 10.8 mm
